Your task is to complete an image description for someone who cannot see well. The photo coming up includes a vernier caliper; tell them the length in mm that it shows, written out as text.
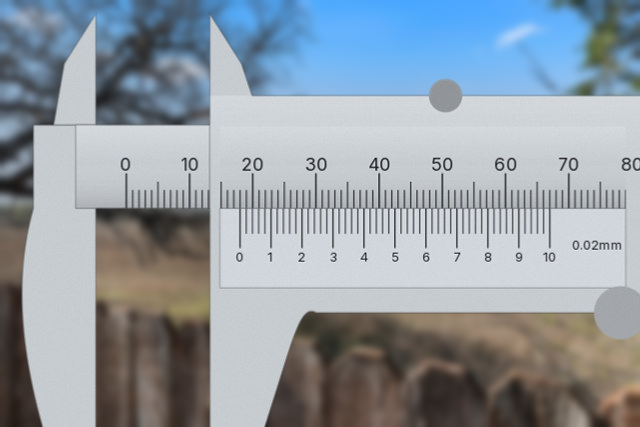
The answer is 18.0 mm
